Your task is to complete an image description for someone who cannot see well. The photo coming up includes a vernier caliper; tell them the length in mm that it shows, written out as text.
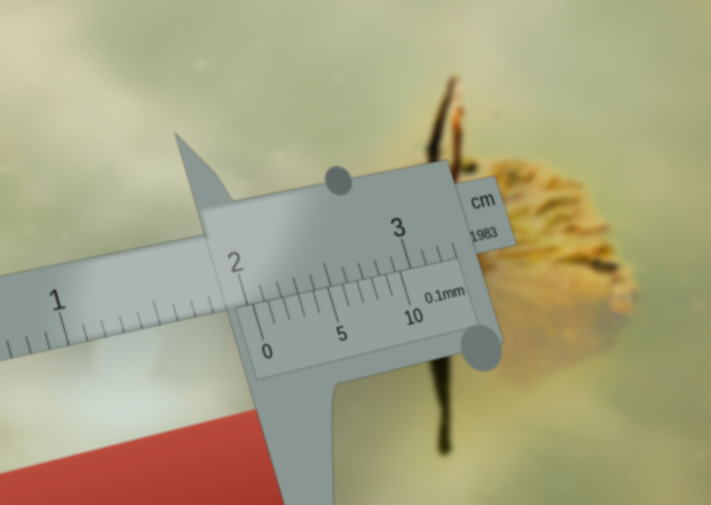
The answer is 20.3 mm
